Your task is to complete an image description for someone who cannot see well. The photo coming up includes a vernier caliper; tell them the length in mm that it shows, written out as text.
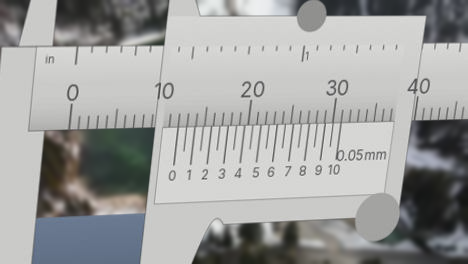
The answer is 12.0 mm
